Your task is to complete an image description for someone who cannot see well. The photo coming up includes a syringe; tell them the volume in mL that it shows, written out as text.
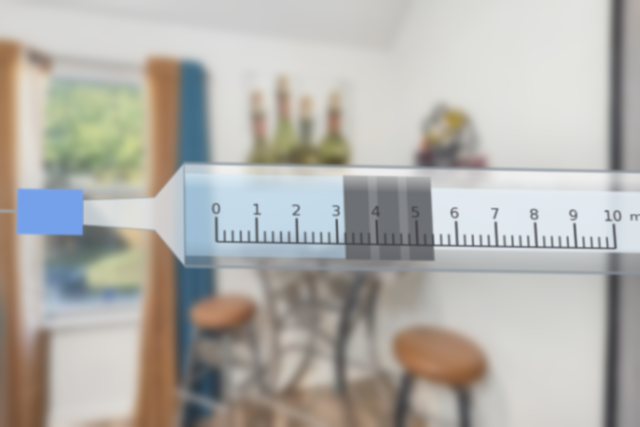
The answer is 3.2 mL
